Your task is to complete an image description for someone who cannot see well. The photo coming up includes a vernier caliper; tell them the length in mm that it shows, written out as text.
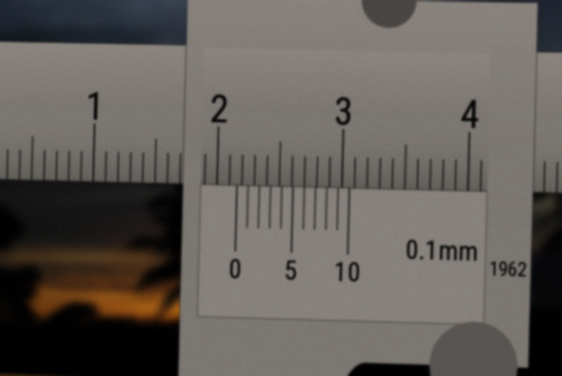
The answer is 21.6 mm
